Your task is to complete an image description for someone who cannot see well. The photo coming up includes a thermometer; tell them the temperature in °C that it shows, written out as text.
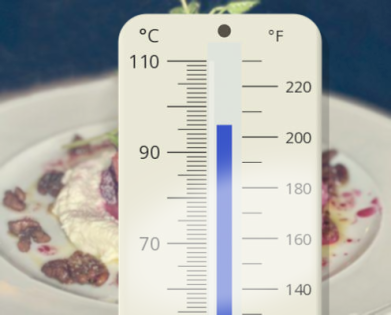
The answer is 96 °C
